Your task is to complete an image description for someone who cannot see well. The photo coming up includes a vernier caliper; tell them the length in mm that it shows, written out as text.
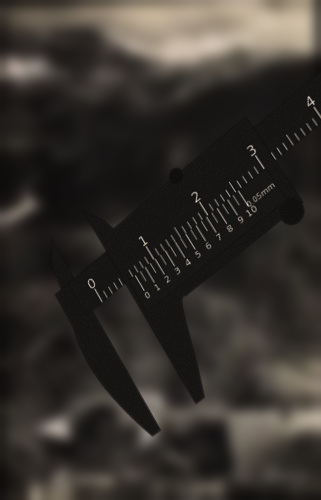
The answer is 6.4 mm
